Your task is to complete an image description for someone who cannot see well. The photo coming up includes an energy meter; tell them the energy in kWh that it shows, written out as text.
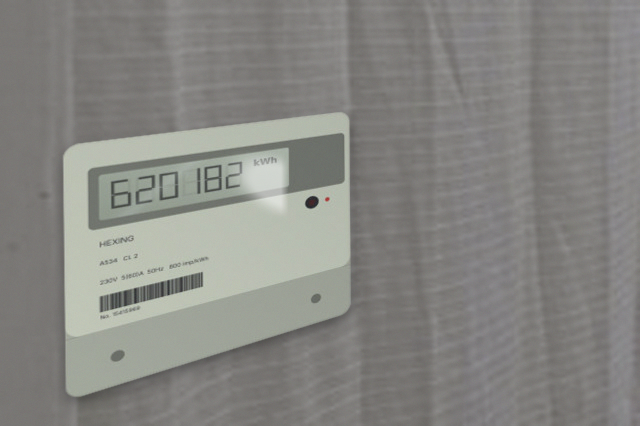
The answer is 620182 kWh
